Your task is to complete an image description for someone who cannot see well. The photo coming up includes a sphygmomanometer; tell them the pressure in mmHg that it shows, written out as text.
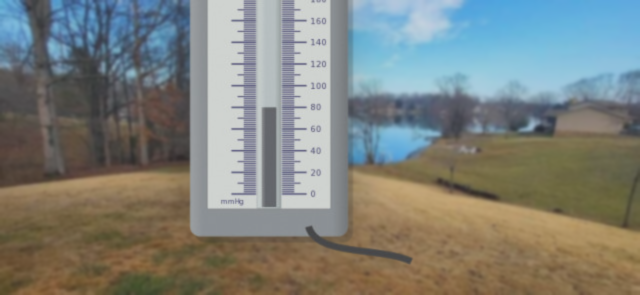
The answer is 80 mmHg
